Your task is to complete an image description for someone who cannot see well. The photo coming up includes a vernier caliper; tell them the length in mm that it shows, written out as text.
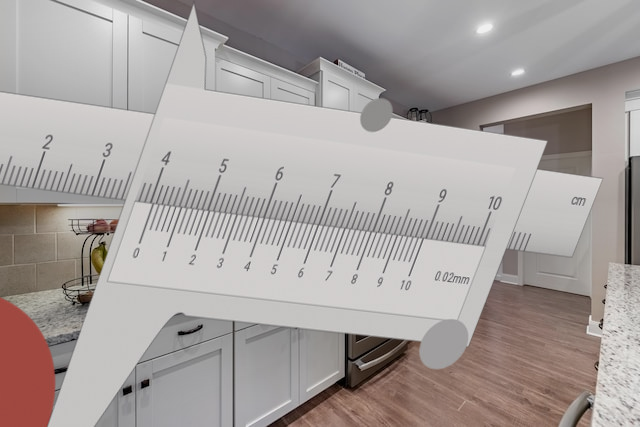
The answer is 40.5 mm
